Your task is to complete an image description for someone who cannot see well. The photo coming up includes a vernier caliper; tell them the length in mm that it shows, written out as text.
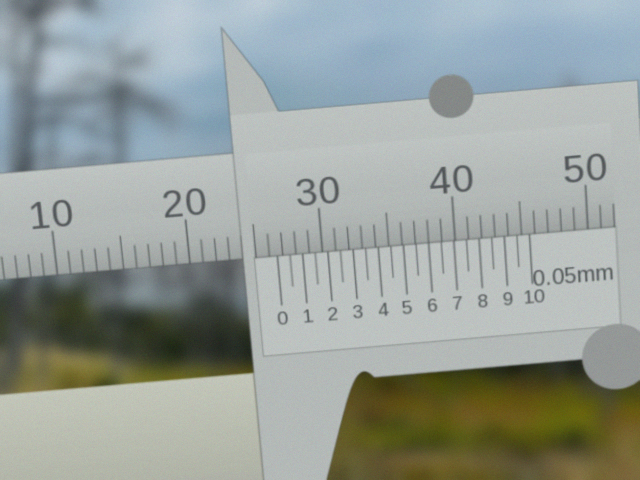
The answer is 26.6 mm
